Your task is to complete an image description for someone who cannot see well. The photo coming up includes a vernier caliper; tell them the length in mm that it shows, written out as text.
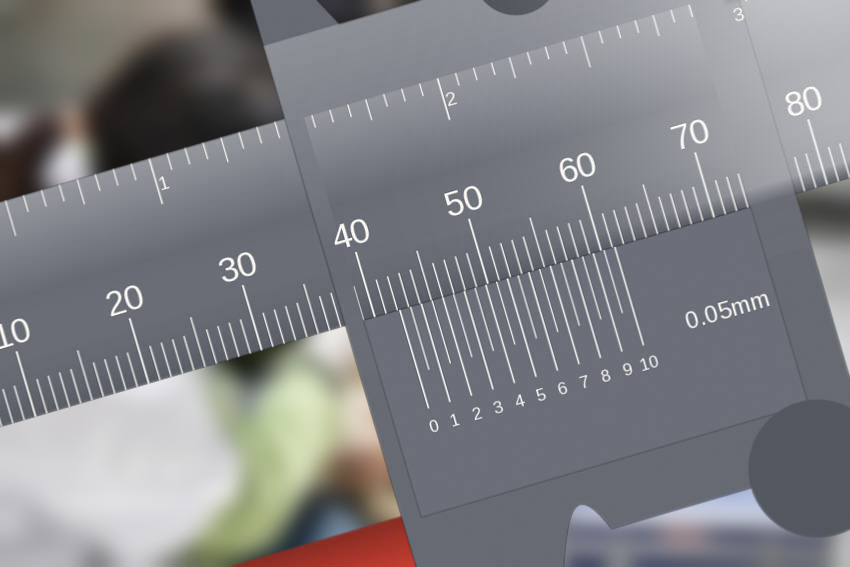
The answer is 42.2 mm
